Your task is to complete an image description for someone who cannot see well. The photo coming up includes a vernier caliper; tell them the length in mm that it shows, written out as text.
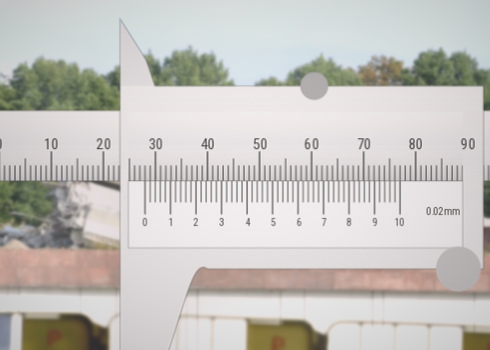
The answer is 28.0 mm
